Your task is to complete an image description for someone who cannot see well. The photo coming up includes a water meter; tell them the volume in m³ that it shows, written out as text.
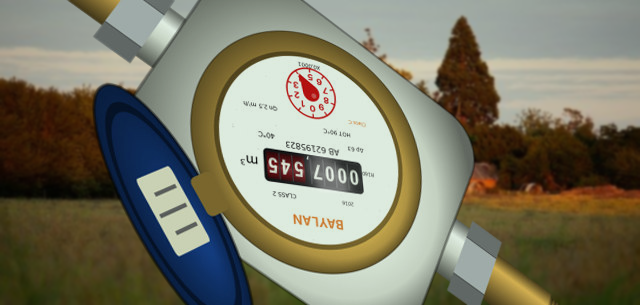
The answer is 7.5454 m³
